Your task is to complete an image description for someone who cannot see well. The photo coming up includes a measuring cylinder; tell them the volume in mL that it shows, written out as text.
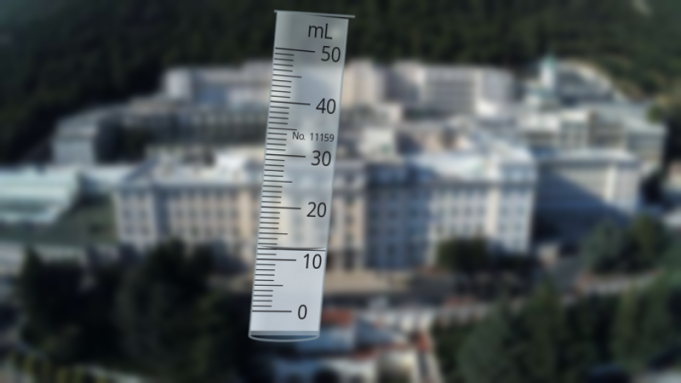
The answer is 12 mL
